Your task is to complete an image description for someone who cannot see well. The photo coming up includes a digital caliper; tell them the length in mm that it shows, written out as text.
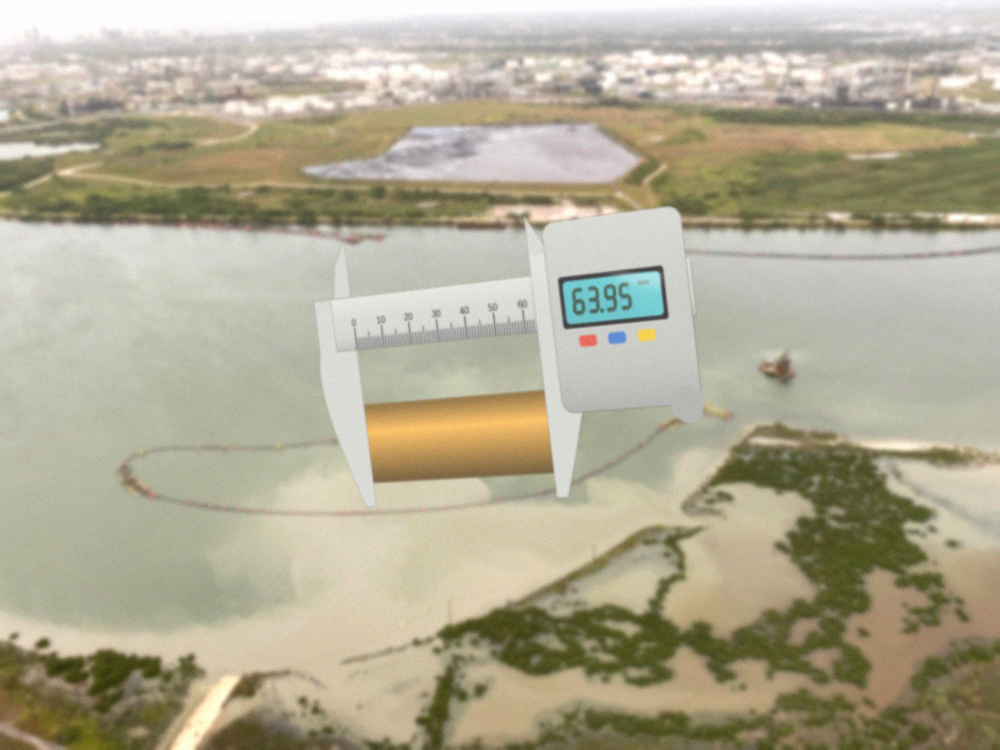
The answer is 63.95 mm
